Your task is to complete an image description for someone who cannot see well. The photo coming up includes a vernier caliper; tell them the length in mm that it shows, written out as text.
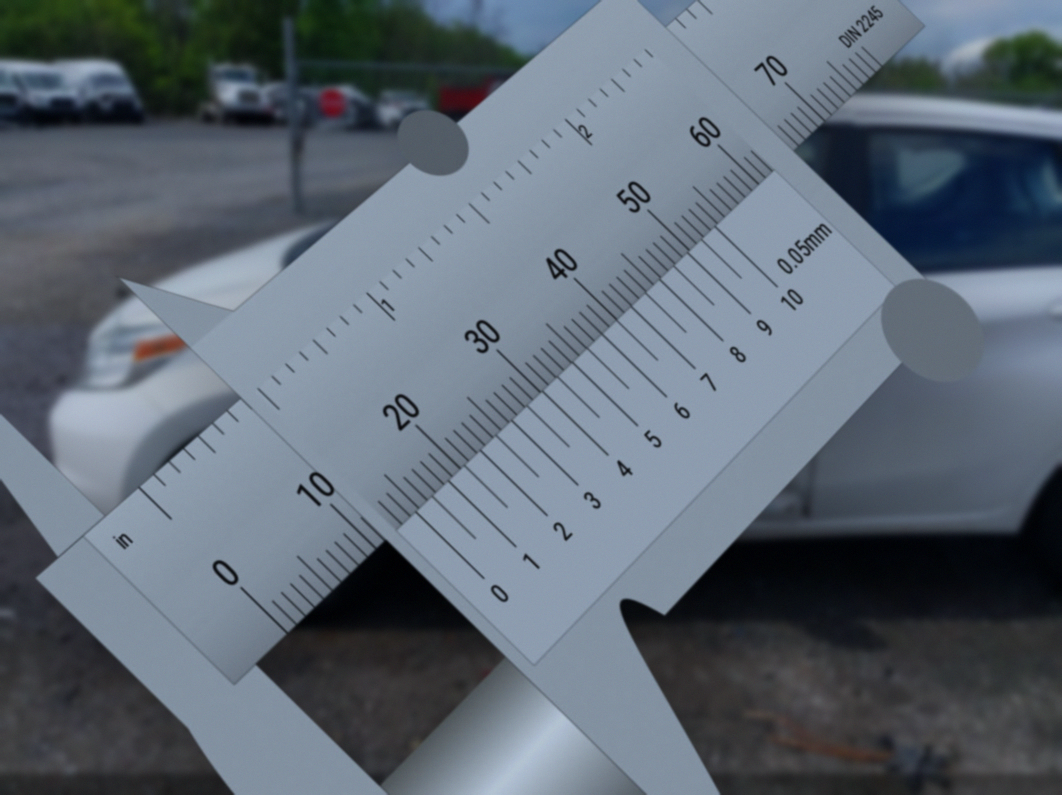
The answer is 14.6 mm
